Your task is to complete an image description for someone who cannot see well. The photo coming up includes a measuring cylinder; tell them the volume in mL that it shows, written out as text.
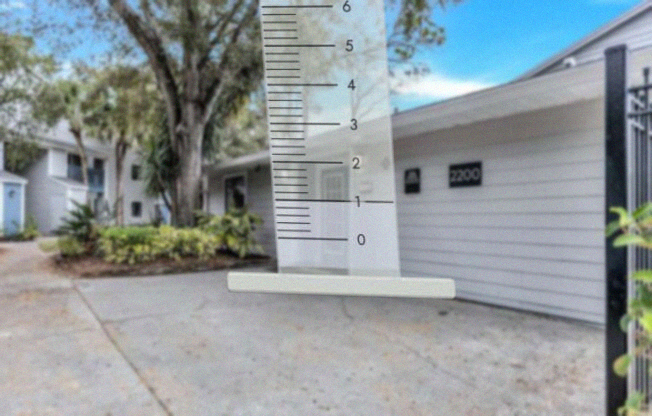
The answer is 1 mL
